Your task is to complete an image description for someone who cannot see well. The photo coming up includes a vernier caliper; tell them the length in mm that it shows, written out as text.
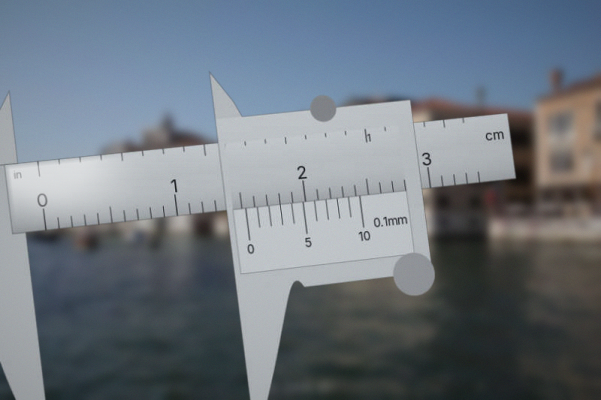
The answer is 15.3 mm
